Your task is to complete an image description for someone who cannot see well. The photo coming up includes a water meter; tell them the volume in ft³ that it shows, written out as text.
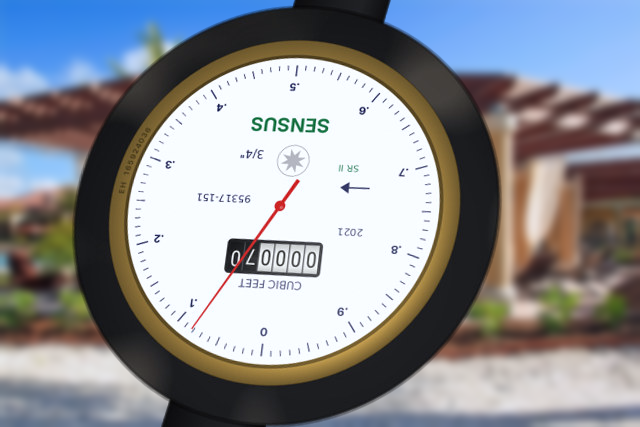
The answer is 70.08 ft³
